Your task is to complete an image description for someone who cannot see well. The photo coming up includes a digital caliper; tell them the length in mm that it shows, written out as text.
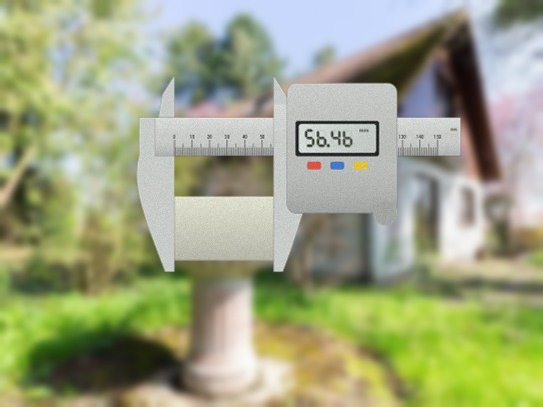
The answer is 56.46 mm
